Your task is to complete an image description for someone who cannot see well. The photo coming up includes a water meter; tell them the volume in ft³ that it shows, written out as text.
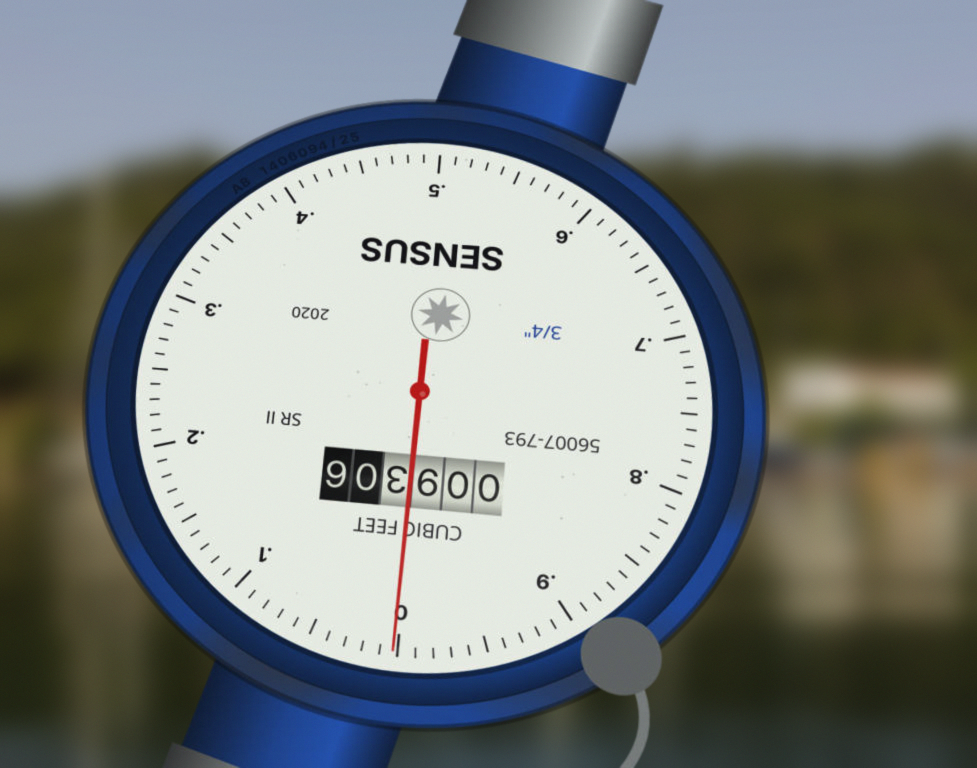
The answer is 9306.00 ft³
